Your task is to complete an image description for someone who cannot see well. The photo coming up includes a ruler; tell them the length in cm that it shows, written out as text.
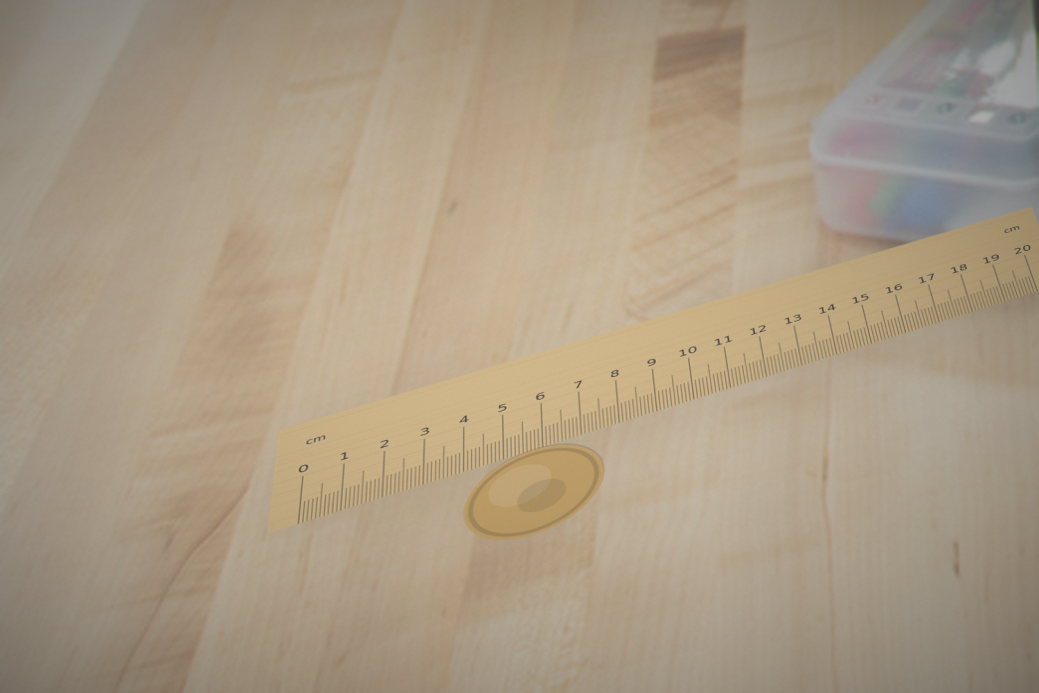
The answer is 3.5 cm
